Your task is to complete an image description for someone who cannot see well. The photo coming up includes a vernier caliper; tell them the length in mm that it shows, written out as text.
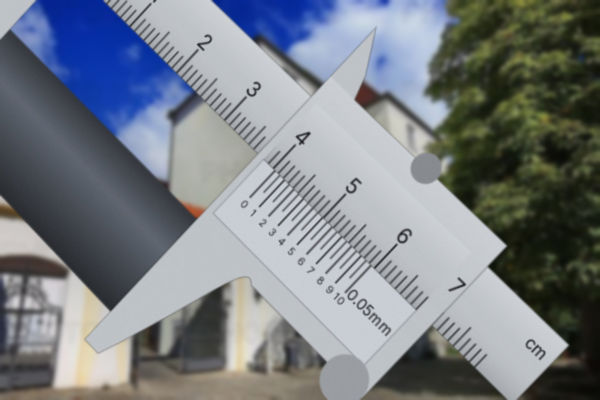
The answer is 40.4 mm
